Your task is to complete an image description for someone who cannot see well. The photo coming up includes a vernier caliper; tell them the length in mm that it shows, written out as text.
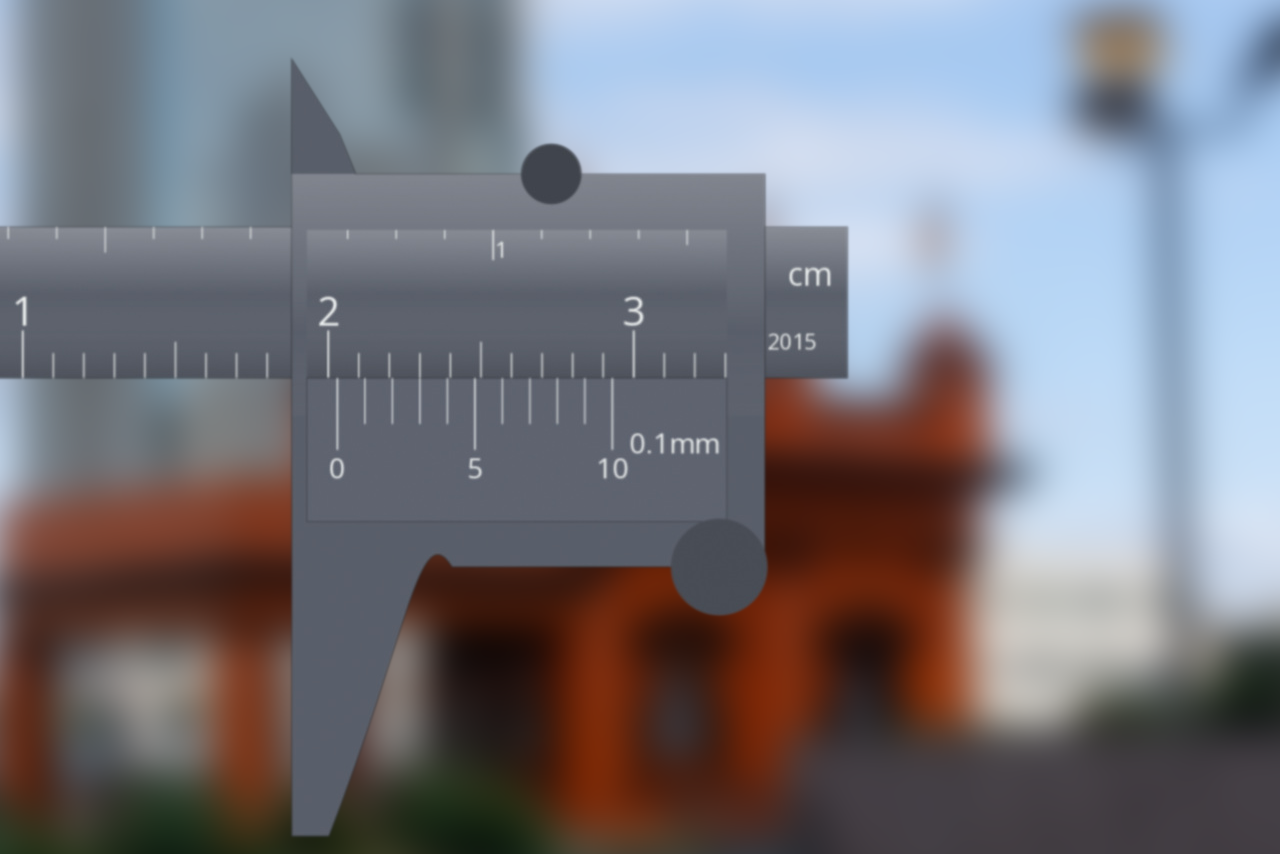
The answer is 20.3 mm
